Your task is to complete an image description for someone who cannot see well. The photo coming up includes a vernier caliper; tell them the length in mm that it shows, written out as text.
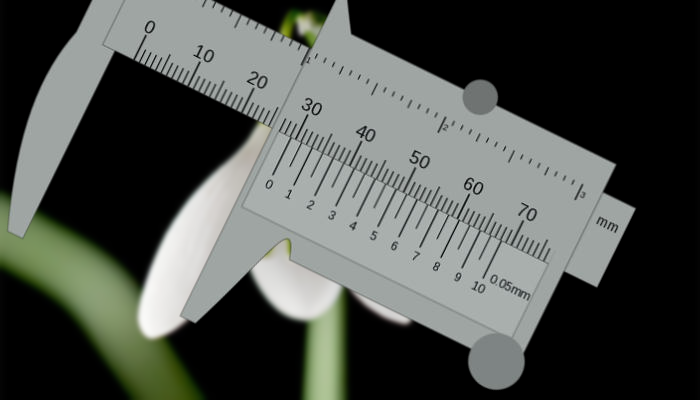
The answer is 29.2 mm
